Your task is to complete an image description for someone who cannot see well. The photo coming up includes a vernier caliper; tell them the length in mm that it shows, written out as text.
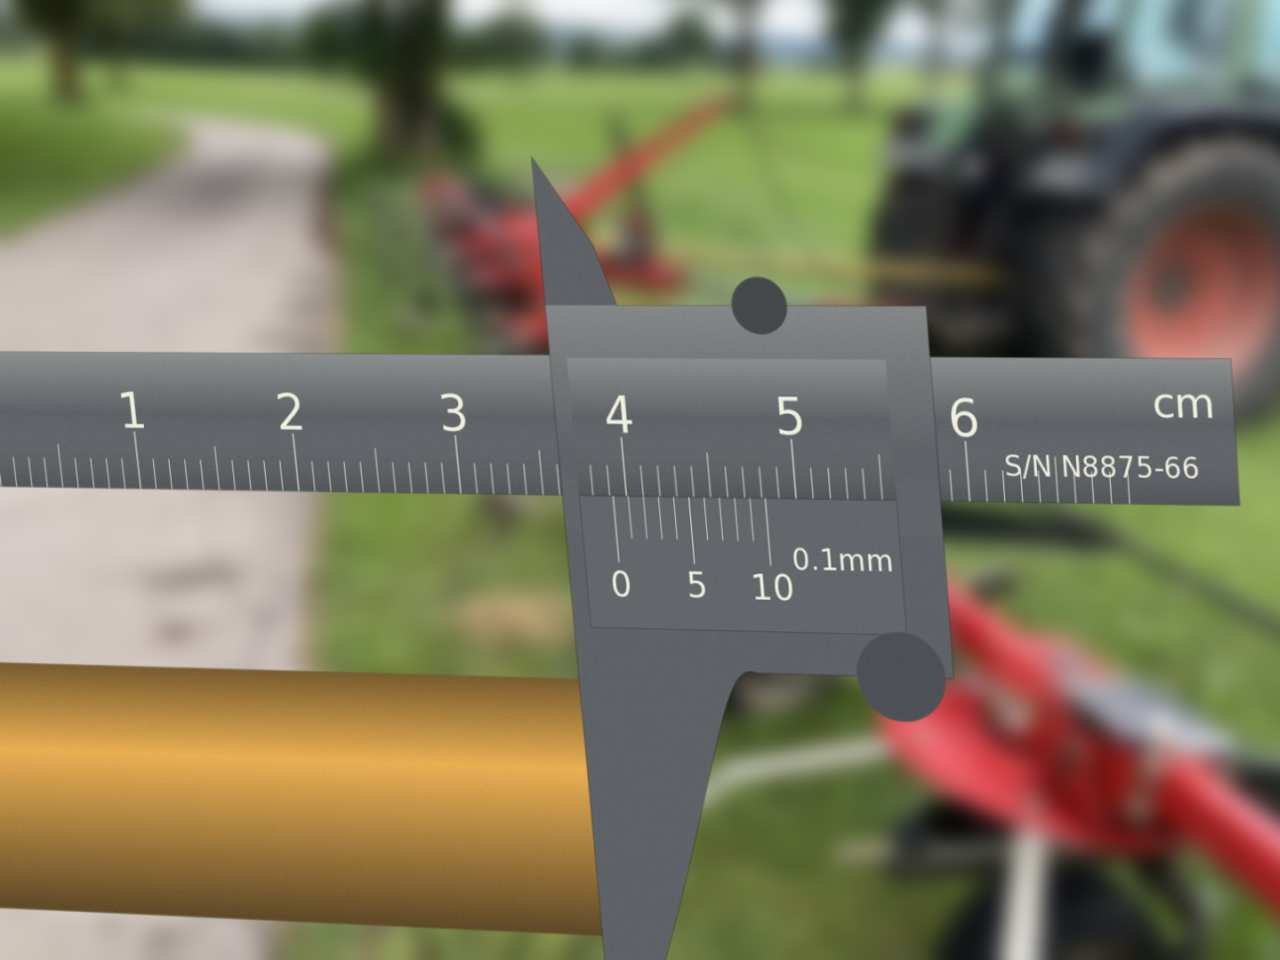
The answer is 39.2 mm
